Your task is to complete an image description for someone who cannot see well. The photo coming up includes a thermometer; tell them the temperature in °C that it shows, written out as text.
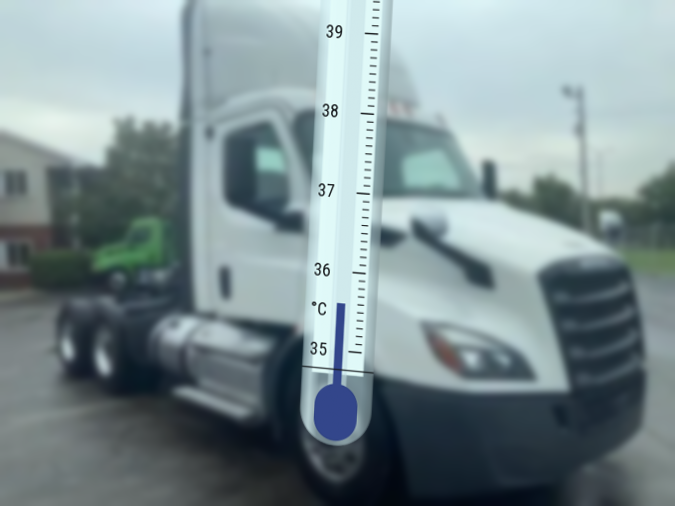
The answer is 35.6 °C
